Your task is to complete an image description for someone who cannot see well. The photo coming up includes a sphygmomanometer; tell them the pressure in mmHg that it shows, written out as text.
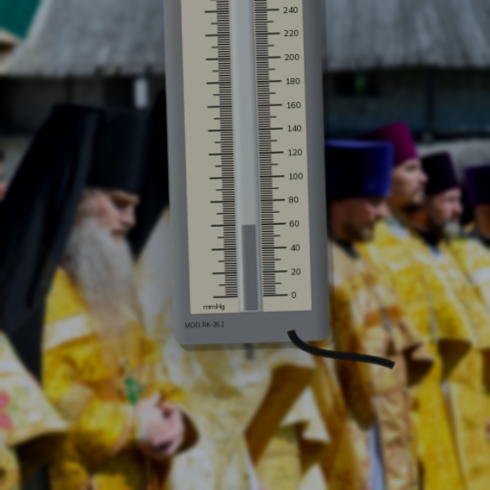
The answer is 60 mmHg
